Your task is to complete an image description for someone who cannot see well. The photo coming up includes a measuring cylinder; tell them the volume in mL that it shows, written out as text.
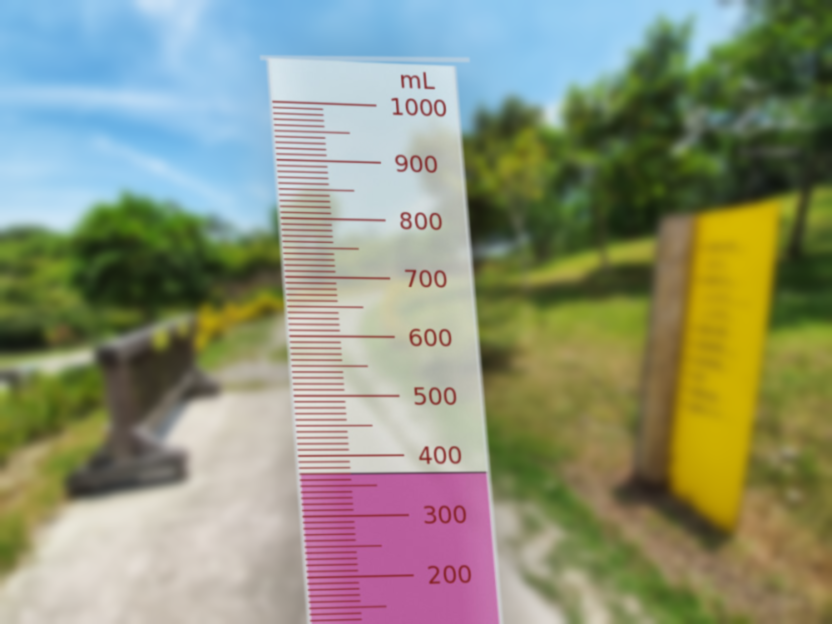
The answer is 370 mL
